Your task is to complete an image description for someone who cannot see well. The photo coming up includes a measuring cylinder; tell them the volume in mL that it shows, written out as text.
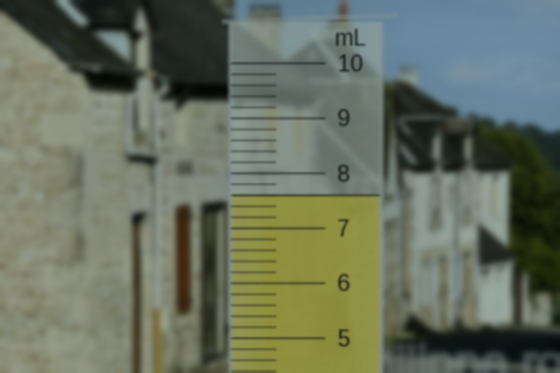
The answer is 7.6 mL
